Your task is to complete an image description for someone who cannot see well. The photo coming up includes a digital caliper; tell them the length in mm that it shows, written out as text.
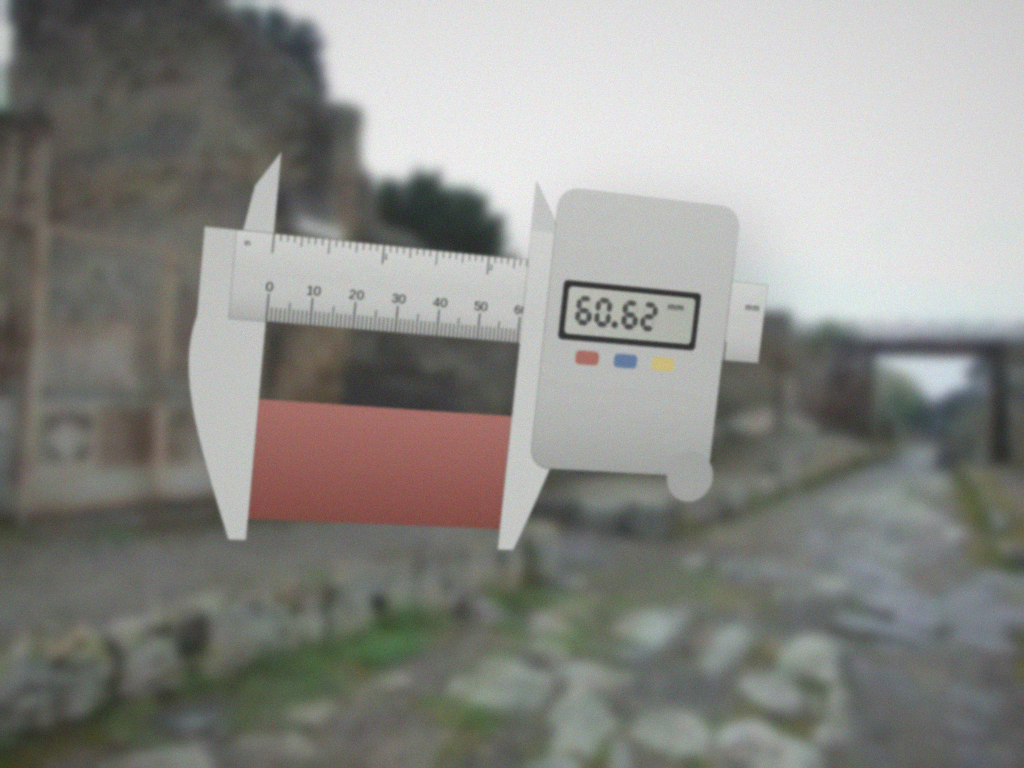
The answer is 60.62 mm
